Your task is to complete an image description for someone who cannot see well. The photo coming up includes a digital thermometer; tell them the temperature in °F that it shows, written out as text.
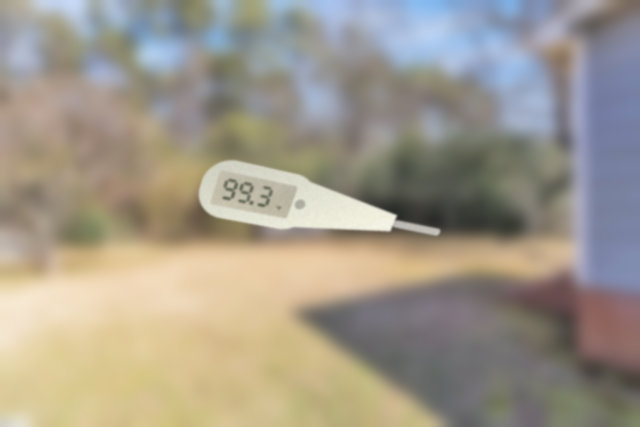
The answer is 99.3 °F
